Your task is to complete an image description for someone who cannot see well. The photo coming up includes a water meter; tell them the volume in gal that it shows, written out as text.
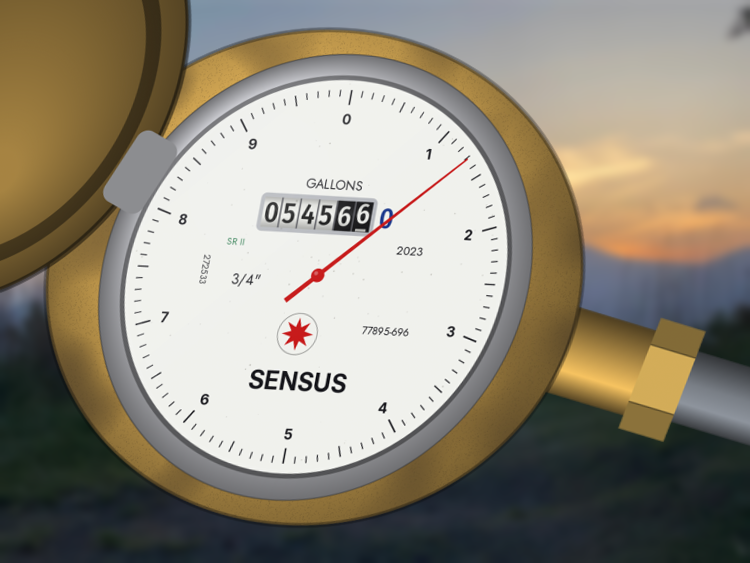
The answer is 545661.3 gal
